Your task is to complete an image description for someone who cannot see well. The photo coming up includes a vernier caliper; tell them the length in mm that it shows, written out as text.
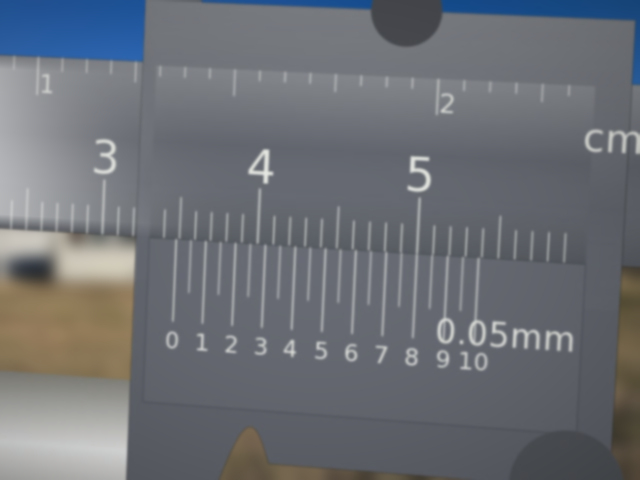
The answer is 34.8 mm
